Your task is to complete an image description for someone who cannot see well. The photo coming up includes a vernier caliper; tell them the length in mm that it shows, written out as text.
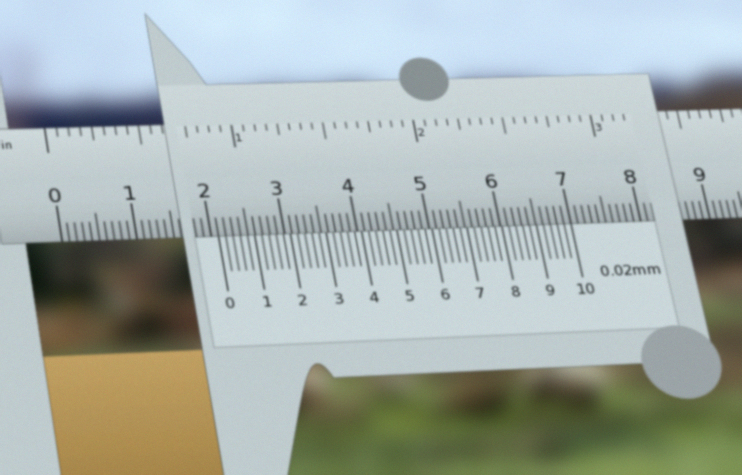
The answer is 21.0 mm
